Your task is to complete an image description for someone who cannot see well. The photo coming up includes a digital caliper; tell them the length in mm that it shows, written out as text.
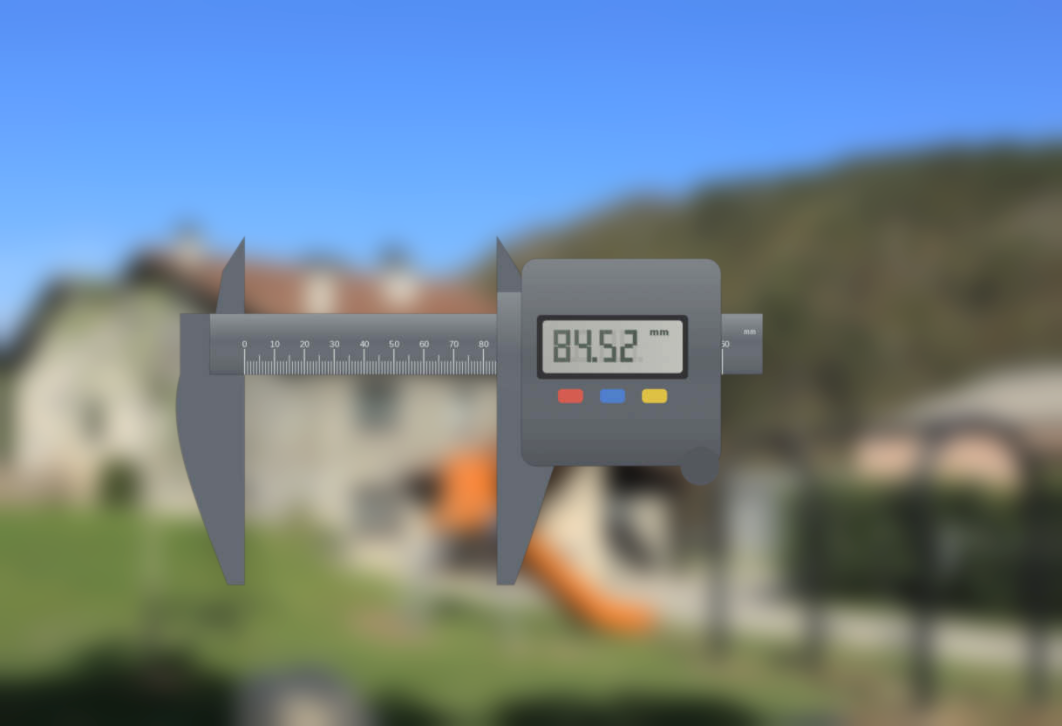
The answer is 84.52 mm
